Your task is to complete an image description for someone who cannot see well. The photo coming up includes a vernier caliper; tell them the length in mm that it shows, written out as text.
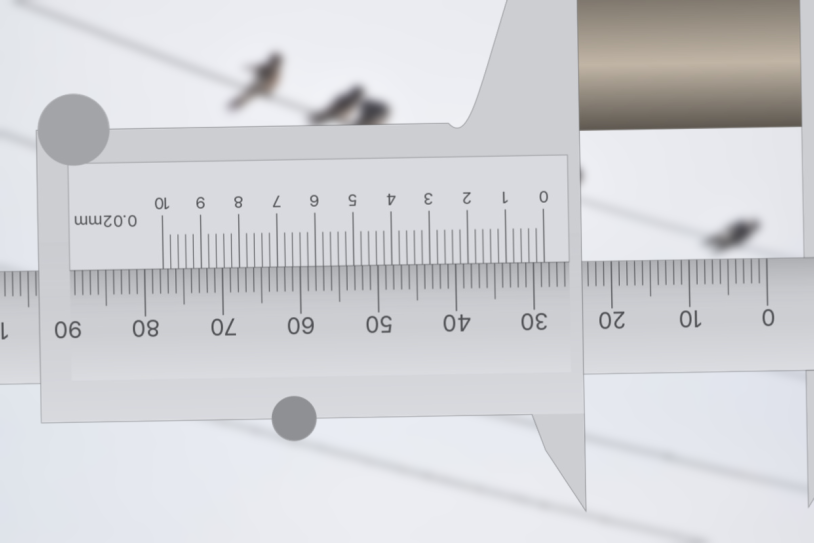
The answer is 28.6 mm
